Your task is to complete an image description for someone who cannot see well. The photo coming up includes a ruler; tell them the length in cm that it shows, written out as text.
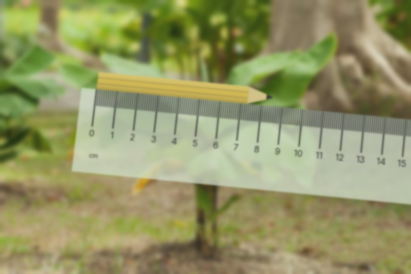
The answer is 8.5 cm
